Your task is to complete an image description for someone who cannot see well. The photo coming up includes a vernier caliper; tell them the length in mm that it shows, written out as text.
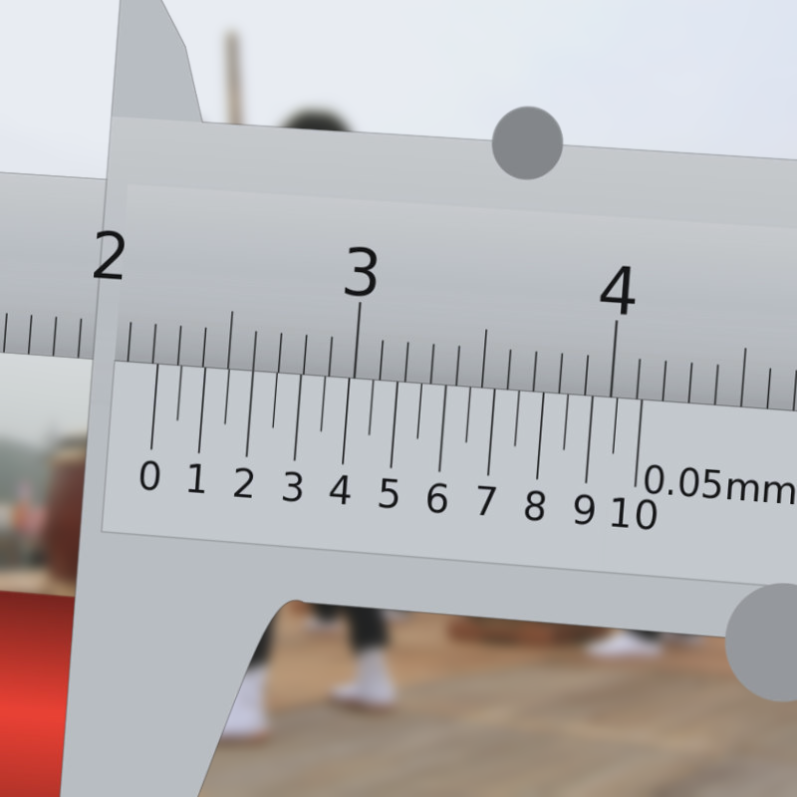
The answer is 22.20 mm
